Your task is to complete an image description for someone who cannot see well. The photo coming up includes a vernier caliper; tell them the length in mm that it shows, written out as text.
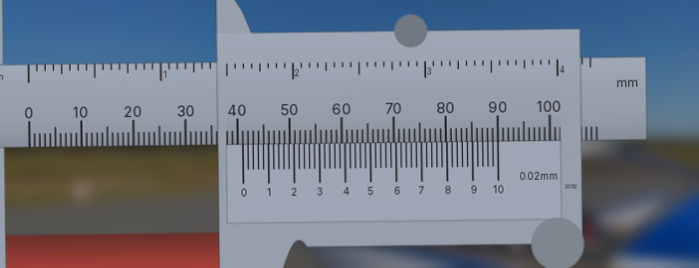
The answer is 41.0 mm
